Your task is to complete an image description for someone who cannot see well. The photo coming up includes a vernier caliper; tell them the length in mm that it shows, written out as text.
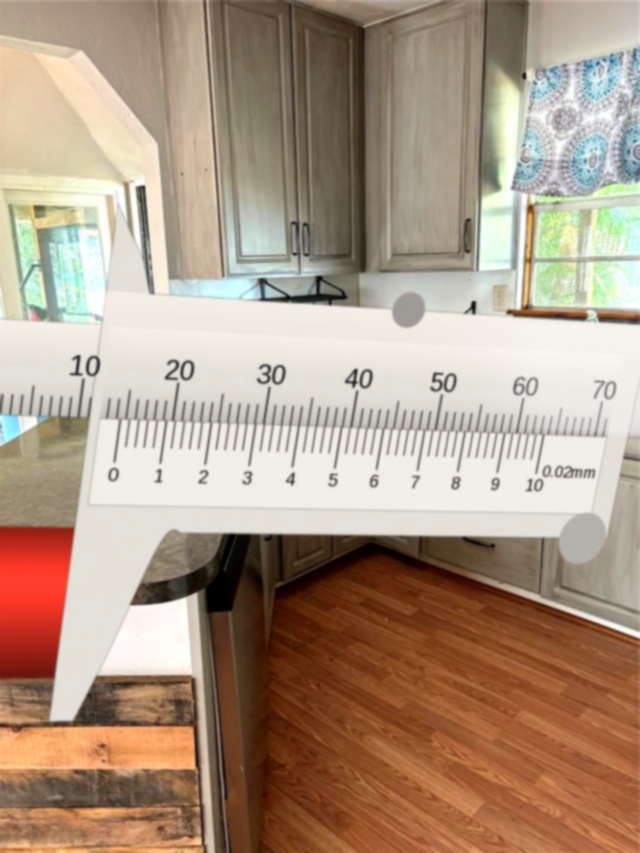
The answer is 14.4 mm
